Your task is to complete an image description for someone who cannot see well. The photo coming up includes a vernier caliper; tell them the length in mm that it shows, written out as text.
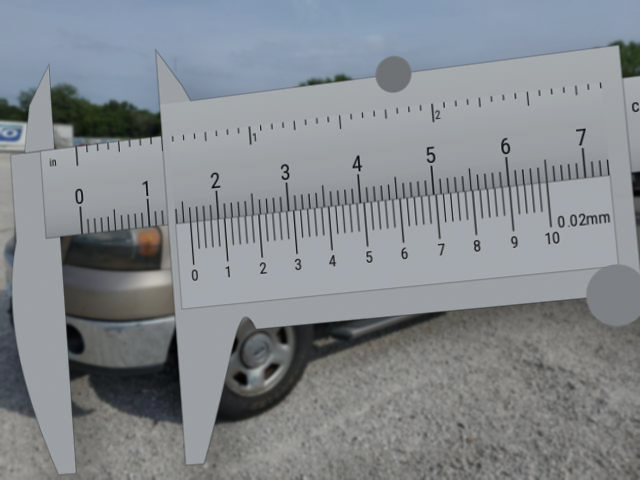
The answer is 16.0 mm
